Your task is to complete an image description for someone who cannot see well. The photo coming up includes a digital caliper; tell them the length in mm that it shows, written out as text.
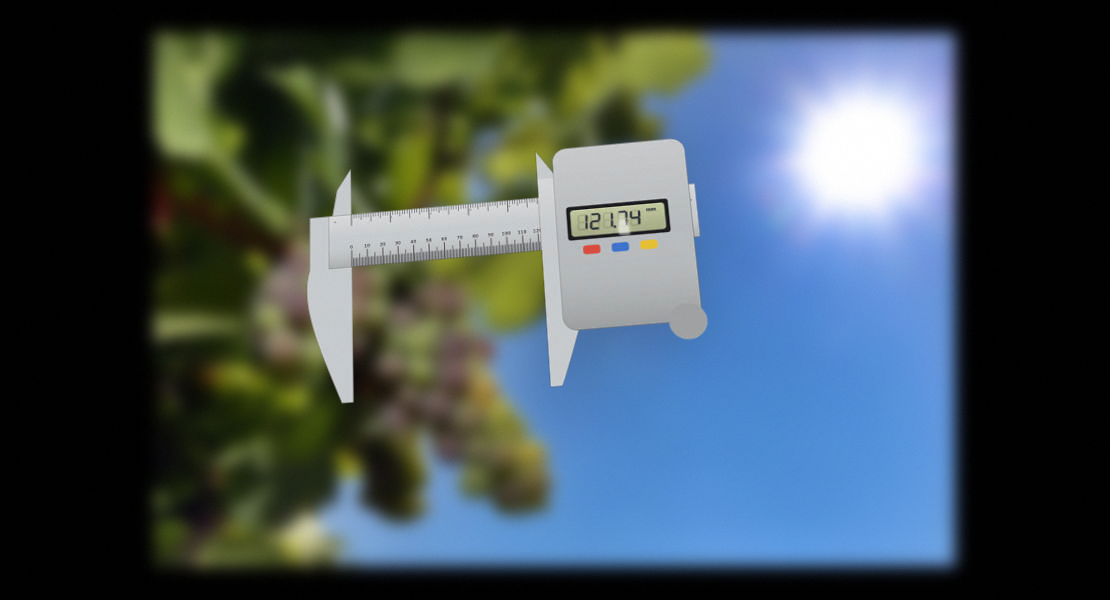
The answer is 121.74 mm
